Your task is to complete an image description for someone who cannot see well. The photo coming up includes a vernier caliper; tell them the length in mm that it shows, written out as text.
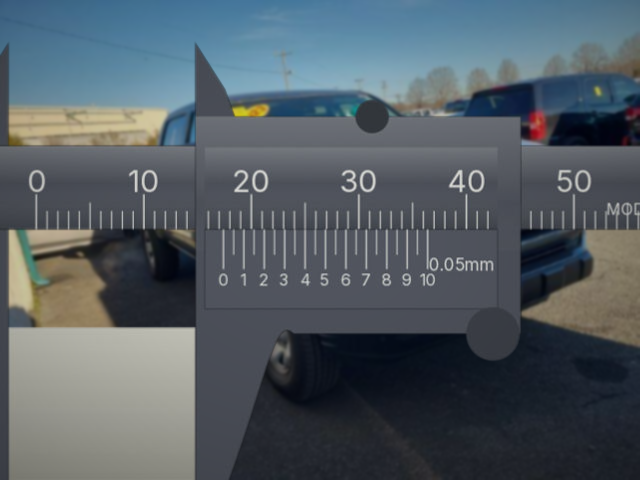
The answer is 17.4 mm
